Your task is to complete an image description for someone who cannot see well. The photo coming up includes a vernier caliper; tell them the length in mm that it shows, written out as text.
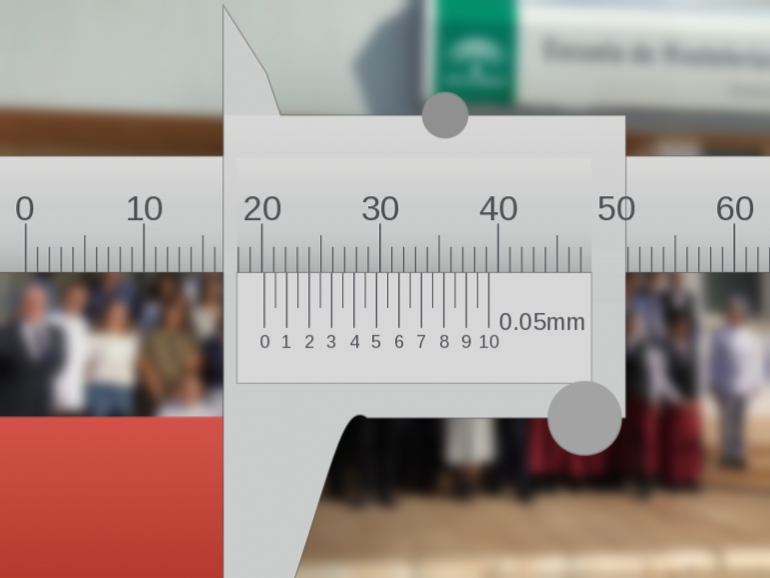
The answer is 20.2 mm
